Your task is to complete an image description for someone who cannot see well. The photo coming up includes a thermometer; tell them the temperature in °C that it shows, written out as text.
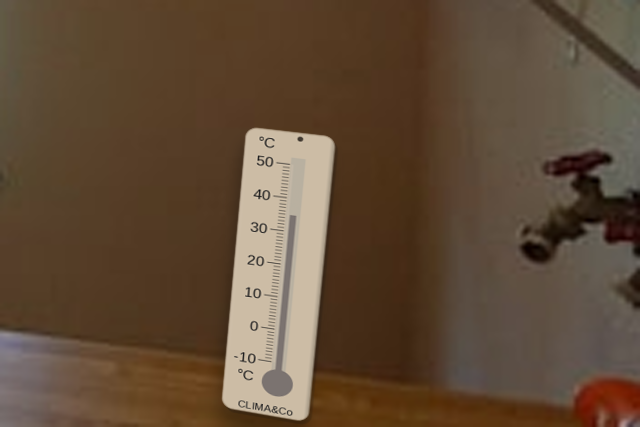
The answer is 35 °C
